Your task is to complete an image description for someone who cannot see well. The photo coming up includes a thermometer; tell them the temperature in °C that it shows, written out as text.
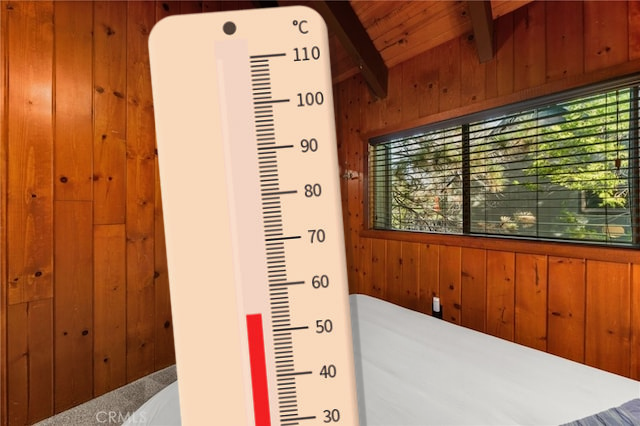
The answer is 54 °C
